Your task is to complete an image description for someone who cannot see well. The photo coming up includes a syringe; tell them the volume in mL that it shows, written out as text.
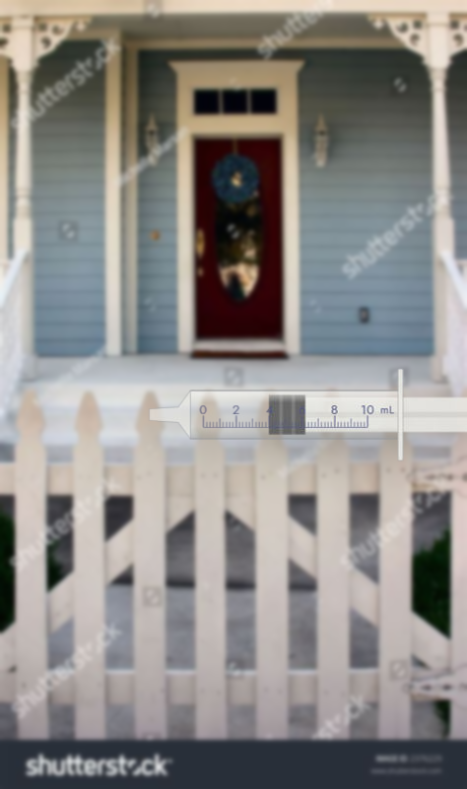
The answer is 4 mL
